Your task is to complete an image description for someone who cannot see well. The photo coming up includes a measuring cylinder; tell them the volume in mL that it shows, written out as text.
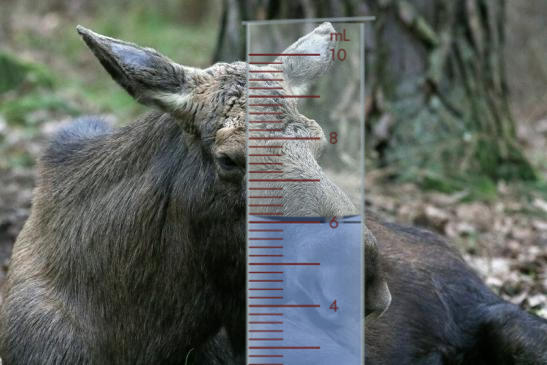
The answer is 6 mL
